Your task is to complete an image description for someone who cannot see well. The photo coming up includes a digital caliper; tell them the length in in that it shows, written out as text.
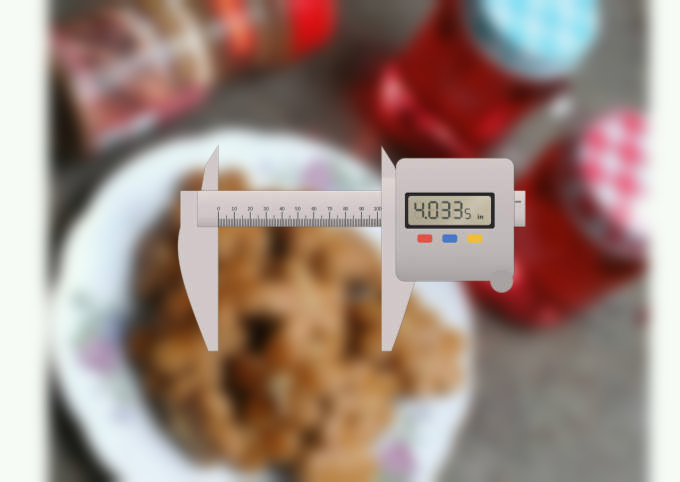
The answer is 4.0335 in
